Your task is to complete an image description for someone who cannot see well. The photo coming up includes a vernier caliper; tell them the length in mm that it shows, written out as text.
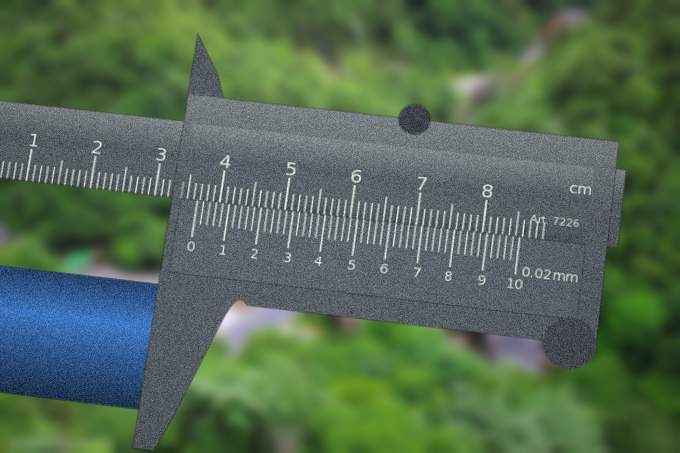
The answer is 36.6 mm
